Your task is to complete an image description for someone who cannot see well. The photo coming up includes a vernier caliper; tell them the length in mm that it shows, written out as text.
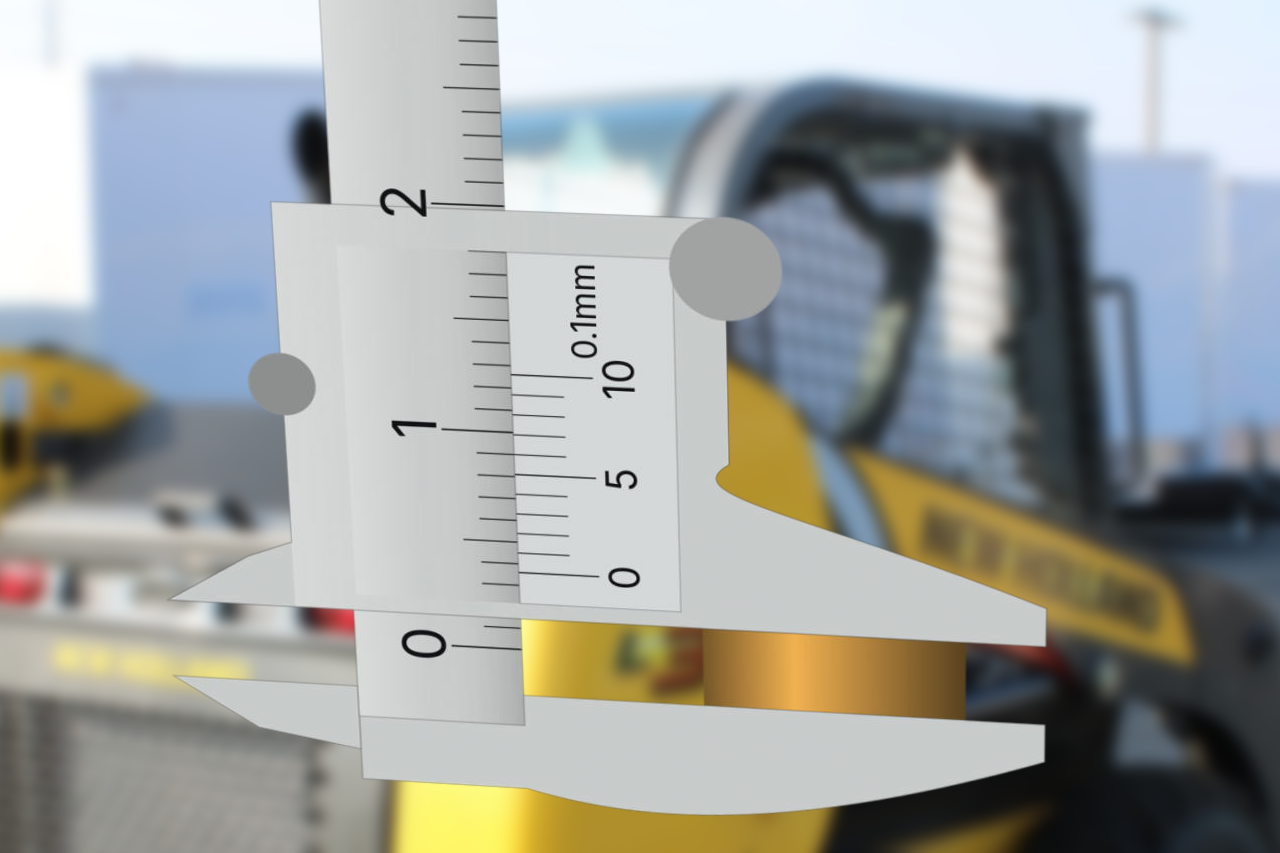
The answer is 3.6 mm
